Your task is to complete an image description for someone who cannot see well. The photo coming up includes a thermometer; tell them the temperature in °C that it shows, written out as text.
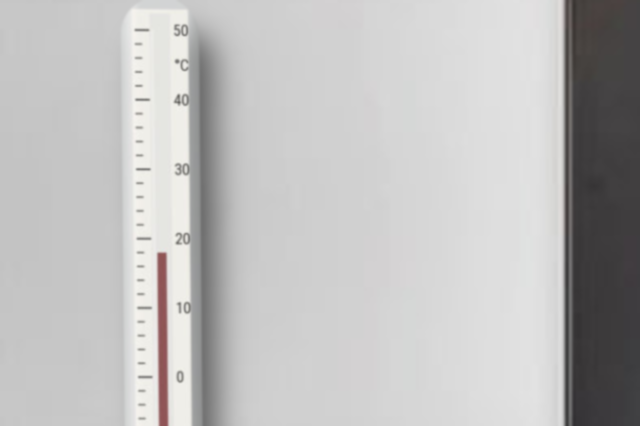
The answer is 18 °C
